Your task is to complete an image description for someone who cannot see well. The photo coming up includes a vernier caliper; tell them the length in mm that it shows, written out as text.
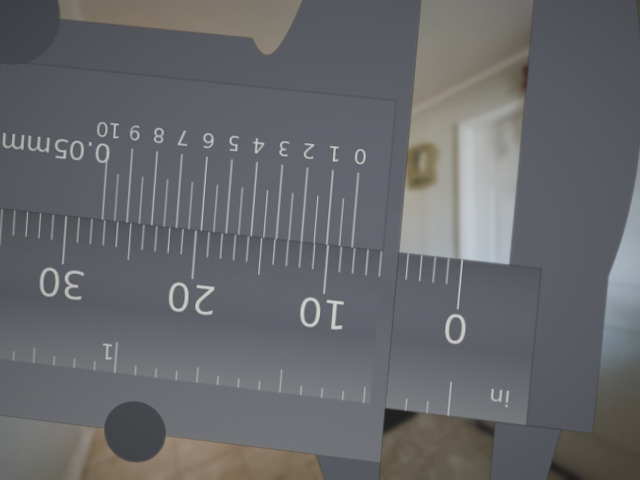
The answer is 8.2 mm
